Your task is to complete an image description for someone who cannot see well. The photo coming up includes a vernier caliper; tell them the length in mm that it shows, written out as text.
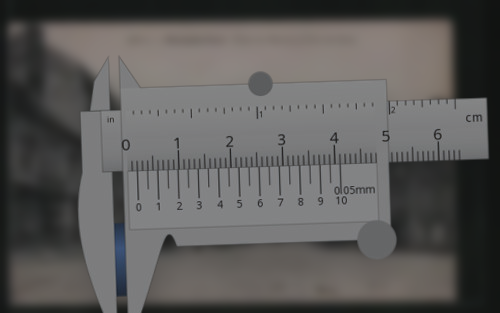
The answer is 2.0 mm
